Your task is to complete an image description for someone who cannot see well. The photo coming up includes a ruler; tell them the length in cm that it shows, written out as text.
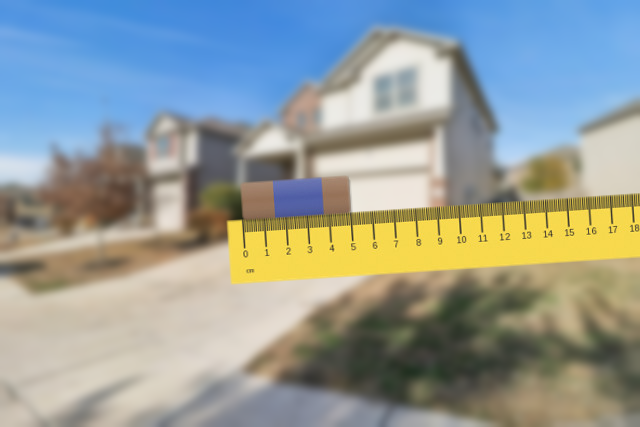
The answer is 5 cm
